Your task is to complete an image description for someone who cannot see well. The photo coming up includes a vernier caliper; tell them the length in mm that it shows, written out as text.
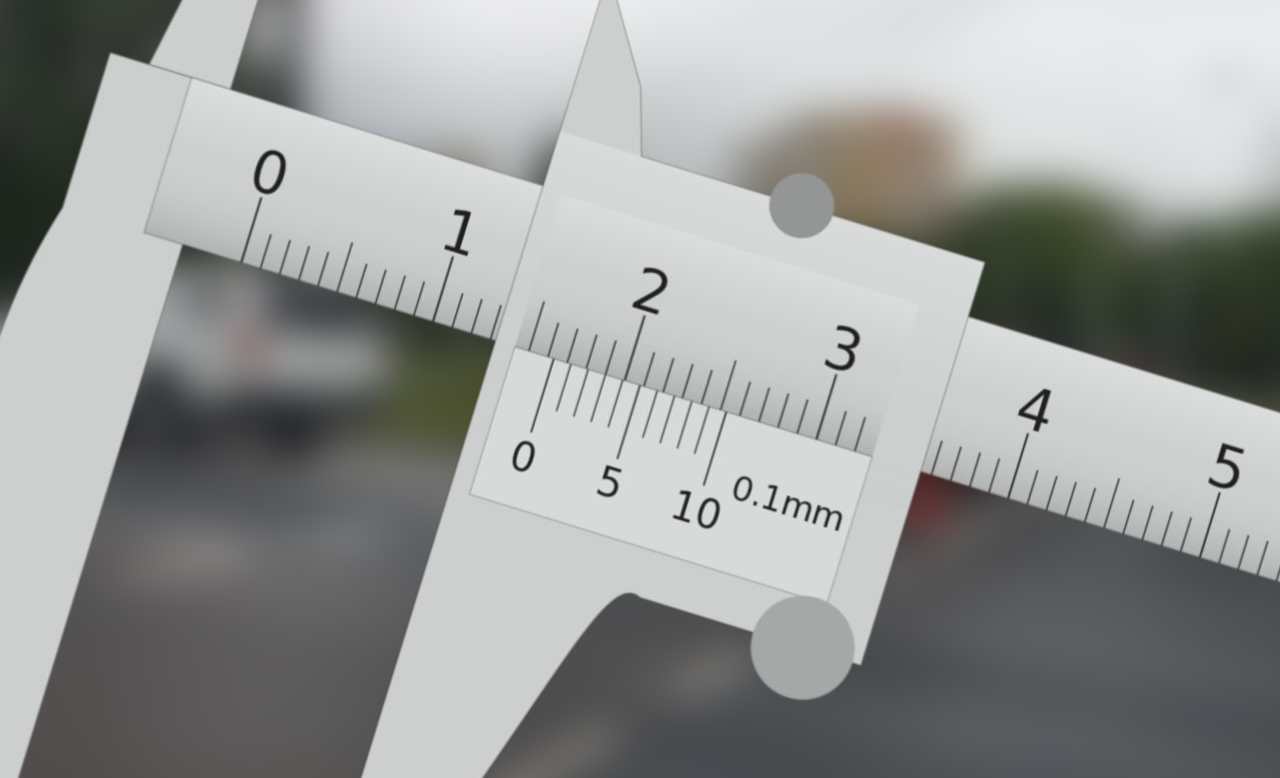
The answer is 16.3 mm
